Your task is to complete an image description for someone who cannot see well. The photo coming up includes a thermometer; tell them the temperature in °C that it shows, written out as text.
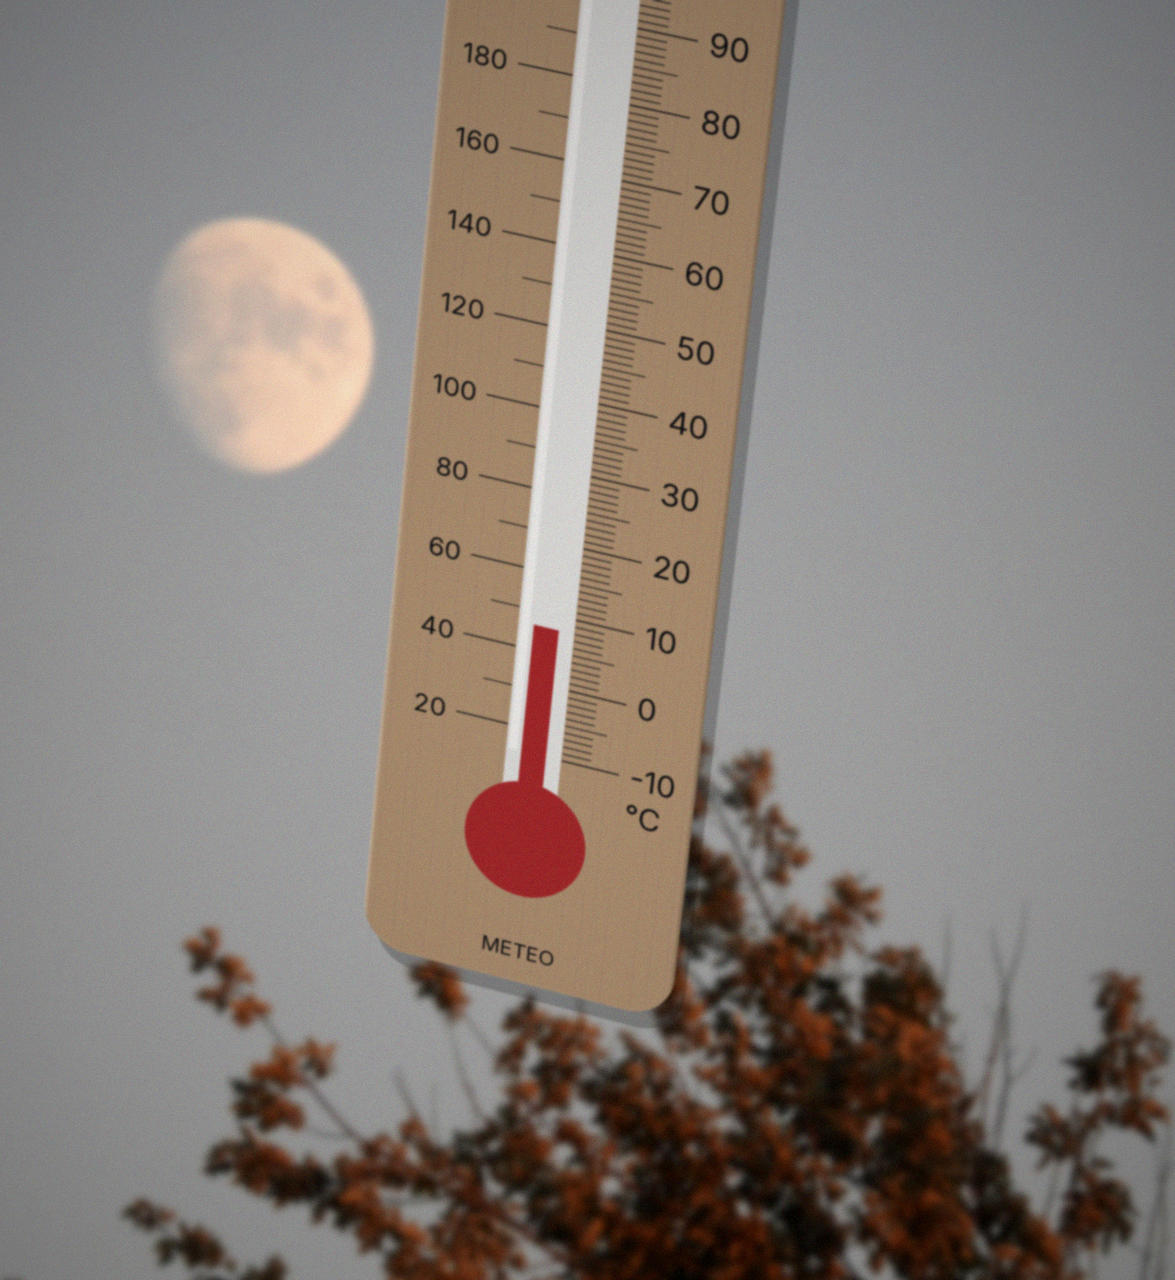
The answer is 8 °C
